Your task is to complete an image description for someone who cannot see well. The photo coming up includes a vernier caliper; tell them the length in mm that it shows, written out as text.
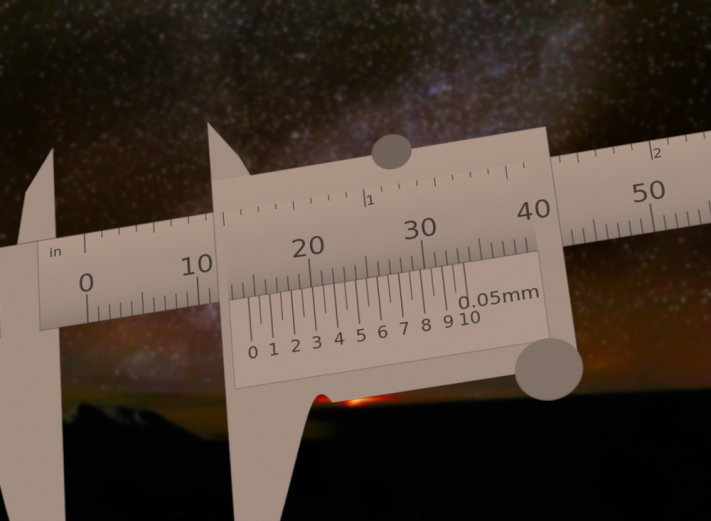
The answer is 14.4 mm
